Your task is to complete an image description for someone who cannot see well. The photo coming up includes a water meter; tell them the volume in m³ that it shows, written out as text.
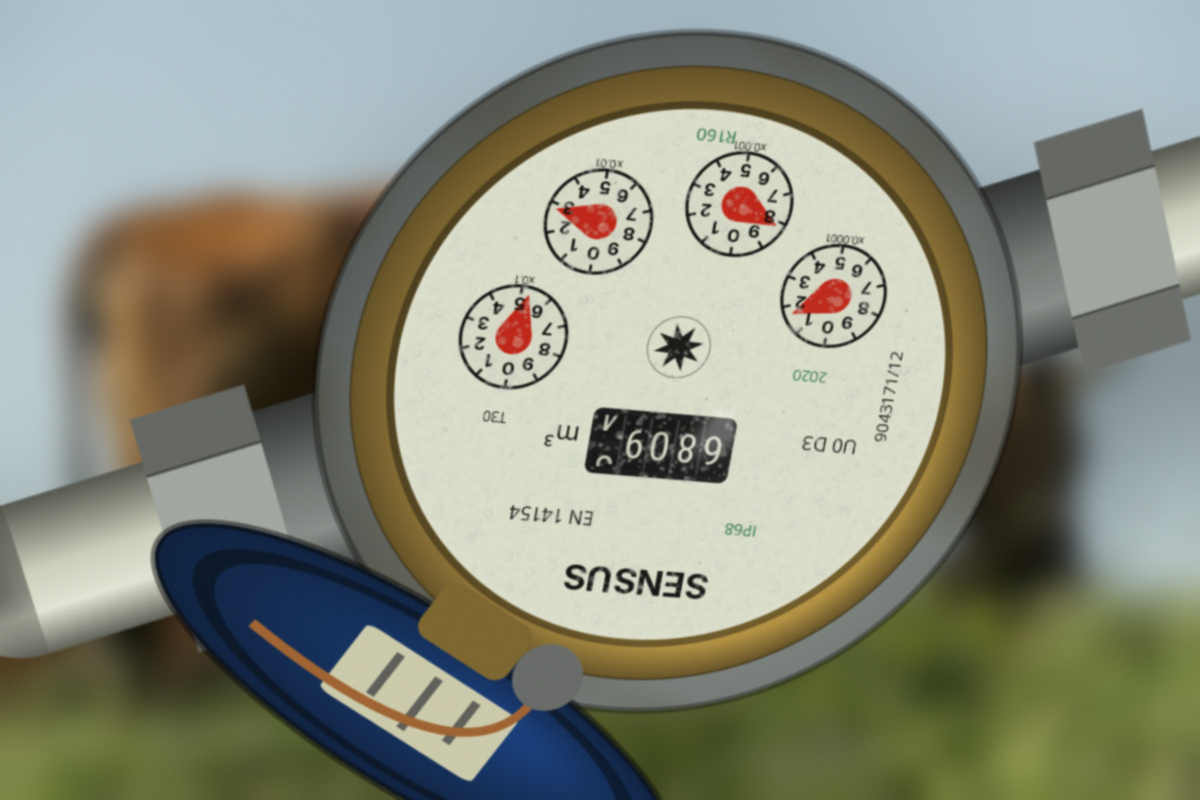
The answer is 68093.5281 m³
